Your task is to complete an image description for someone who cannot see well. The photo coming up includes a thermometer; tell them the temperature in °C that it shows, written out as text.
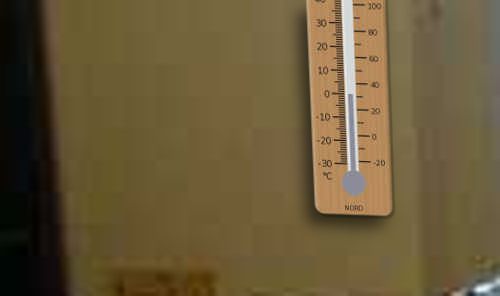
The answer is 0 °C
